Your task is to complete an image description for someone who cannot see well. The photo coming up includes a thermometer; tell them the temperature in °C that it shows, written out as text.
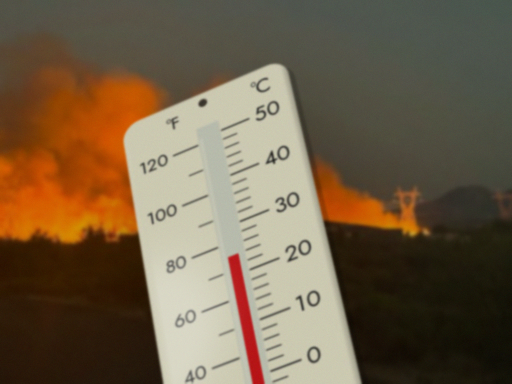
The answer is 24 °C
